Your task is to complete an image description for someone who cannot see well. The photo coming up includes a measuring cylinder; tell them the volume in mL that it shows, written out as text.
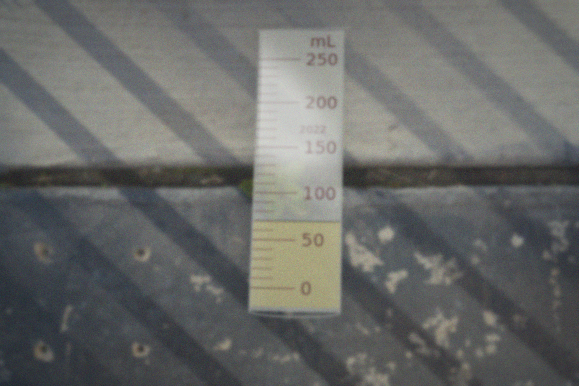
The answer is 70 mL
